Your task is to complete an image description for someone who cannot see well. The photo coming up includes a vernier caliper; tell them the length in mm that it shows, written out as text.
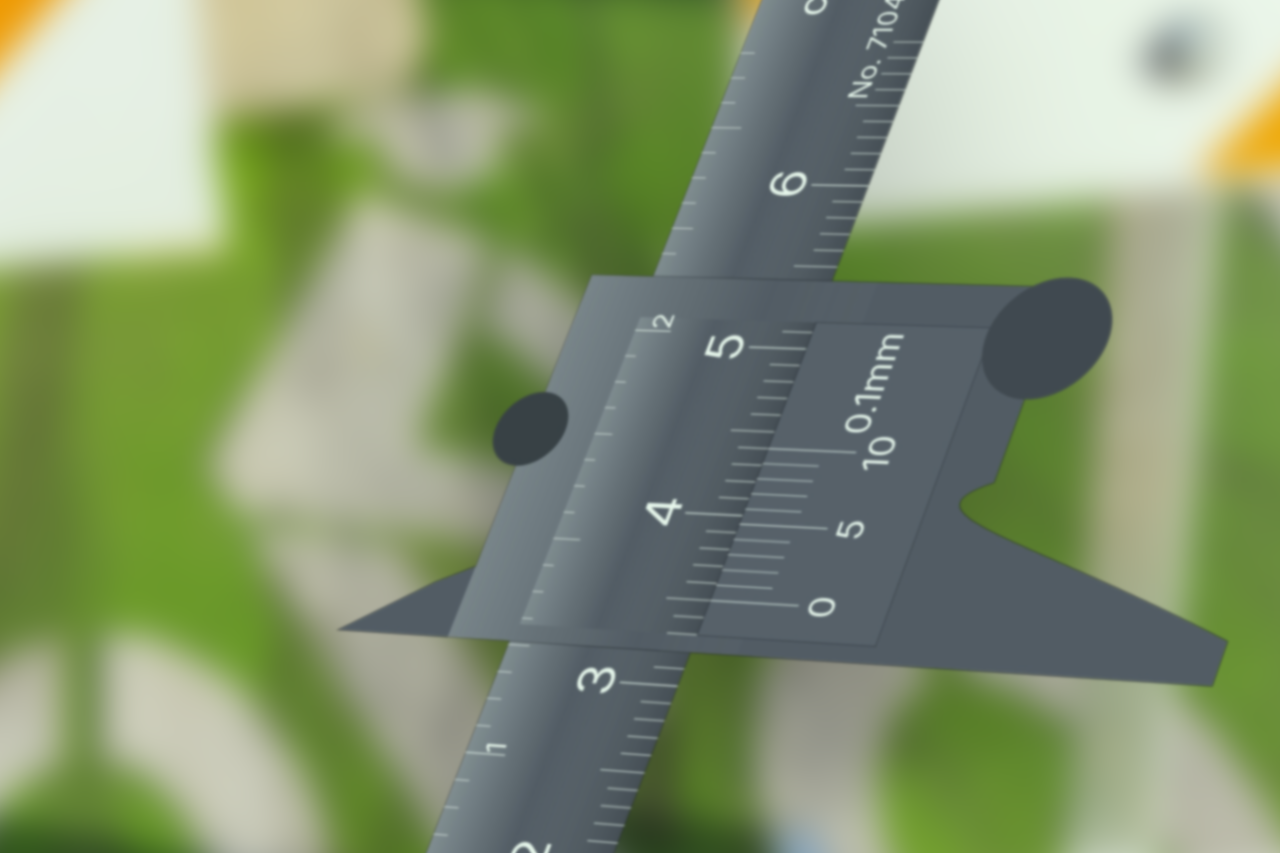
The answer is 35.0 mm
